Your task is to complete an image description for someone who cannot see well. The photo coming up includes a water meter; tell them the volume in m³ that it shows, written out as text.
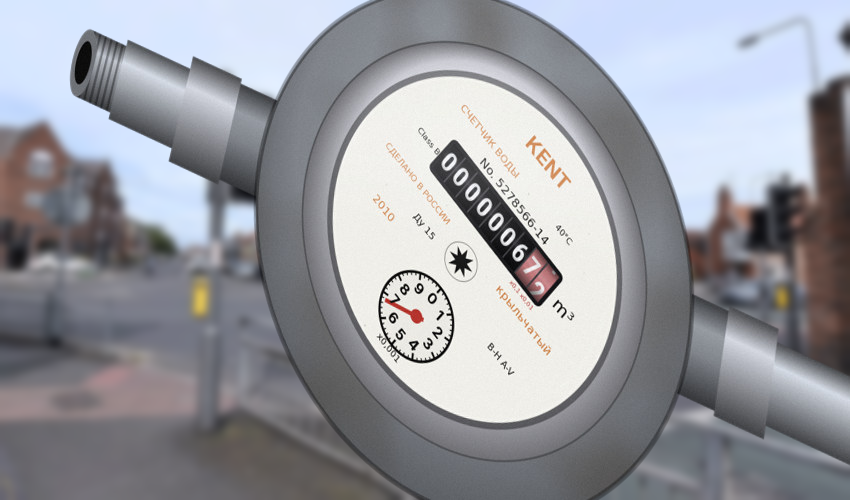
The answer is 6.716 m³
